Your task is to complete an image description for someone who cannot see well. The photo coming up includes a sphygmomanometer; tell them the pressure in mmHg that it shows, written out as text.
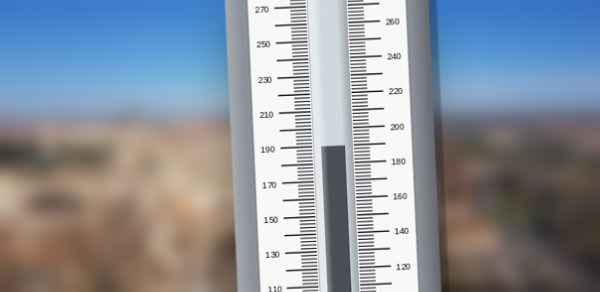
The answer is 190 mmHg
